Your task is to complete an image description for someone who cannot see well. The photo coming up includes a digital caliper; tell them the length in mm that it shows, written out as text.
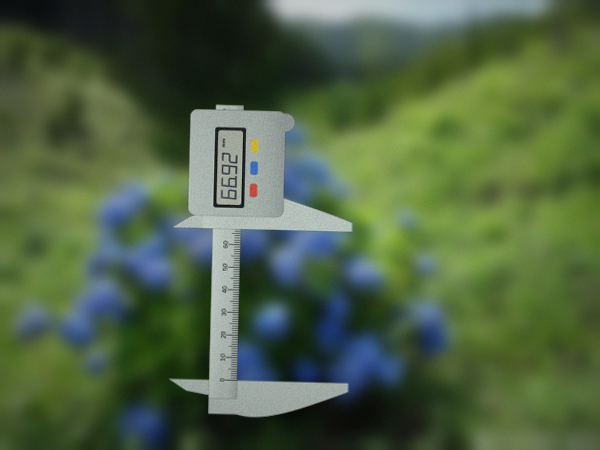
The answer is 66.92 mm
